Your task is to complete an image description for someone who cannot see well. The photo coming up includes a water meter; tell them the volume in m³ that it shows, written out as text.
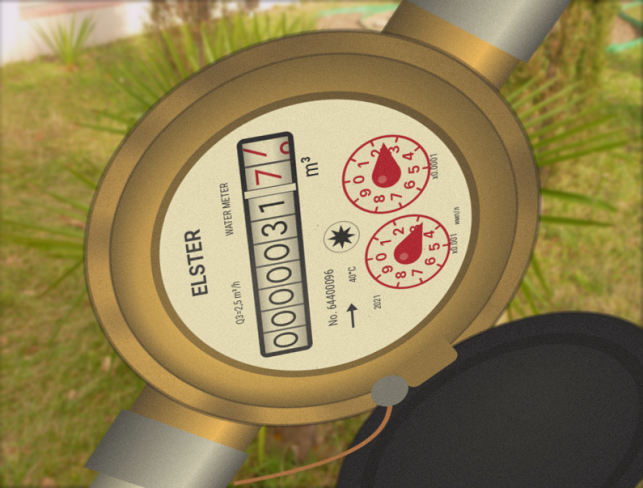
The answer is 31.7732 m³
